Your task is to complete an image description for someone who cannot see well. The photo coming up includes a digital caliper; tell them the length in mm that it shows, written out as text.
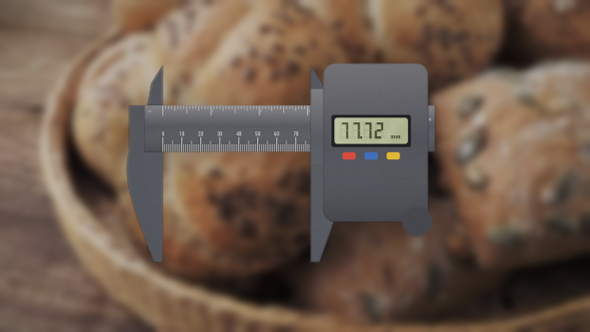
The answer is 77.72 mm
